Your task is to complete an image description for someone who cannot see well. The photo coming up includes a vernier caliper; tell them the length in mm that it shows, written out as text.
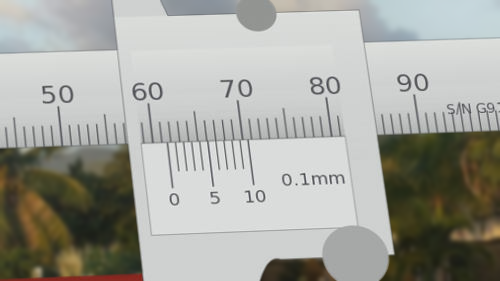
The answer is 61.6 mm
